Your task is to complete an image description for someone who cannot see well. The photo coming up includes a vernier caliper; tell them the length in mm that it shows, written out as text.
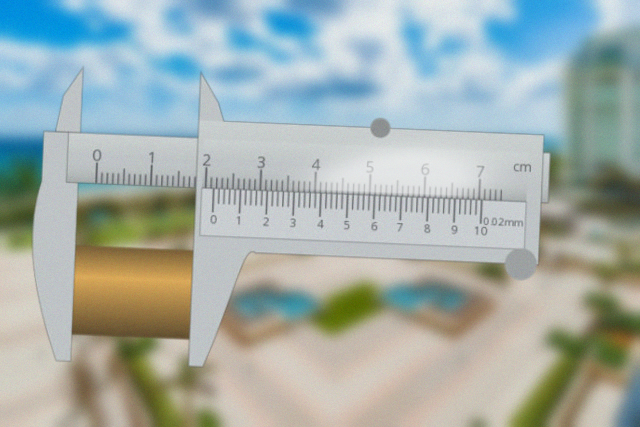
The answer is 21.5 mm
